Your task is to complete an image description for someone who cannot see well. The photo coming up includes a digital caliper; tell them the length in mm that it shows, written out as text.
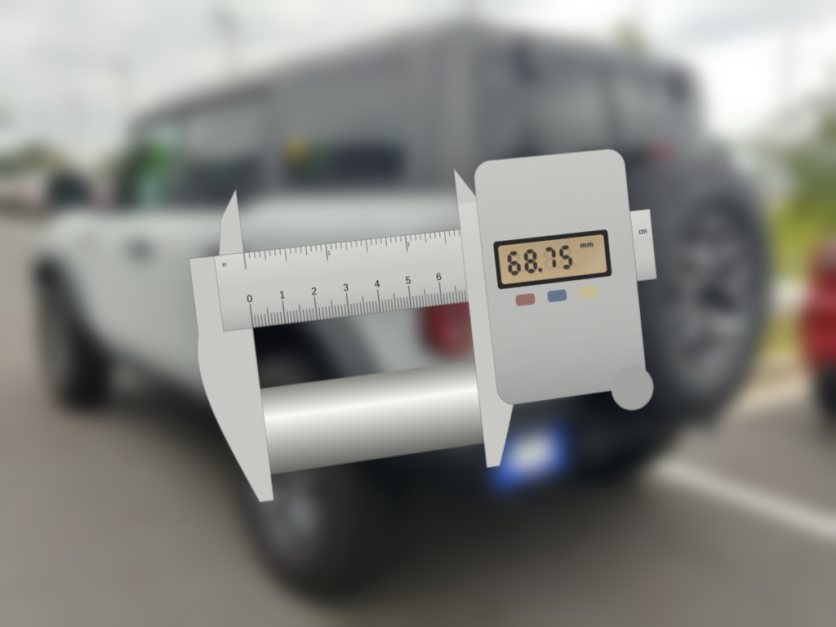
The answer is 68.75 mm
